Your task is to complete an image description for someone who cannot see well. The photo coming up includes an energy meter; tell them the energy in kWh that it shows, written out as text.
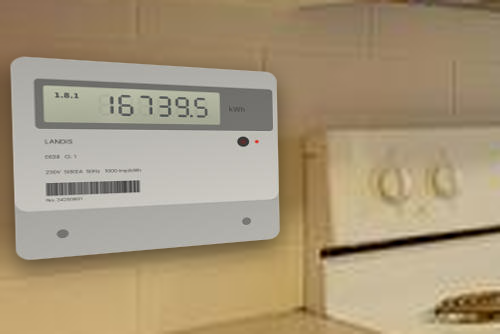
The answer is 16739.5 kWh
